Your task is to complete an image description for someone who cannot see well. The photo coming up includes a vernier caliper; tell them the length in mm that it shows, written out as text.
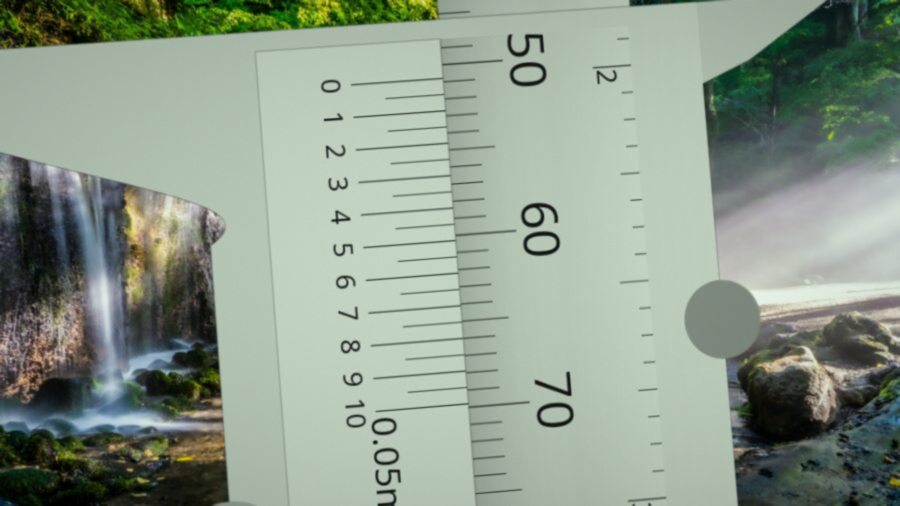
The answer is 50.8 mm
